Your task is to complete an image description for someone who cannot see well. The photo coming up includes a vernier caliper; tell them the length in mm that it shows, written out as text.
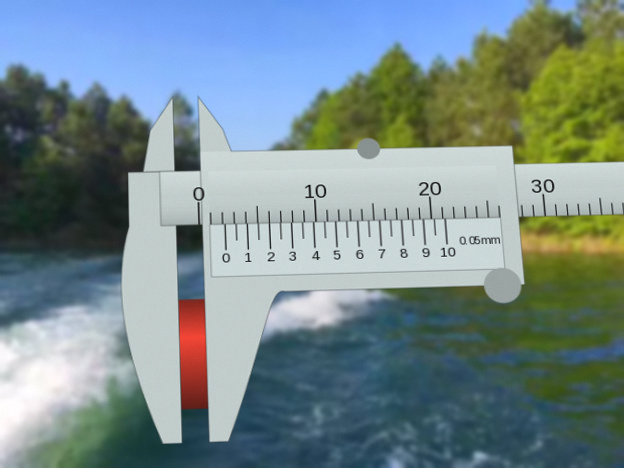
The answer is 2.2 mm
